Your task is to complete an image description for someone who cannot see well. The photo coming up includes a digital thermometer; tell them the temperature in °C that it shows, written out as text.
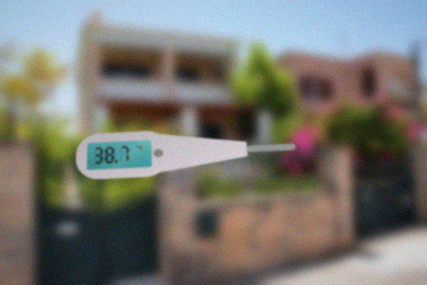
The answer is 38.7 °C
